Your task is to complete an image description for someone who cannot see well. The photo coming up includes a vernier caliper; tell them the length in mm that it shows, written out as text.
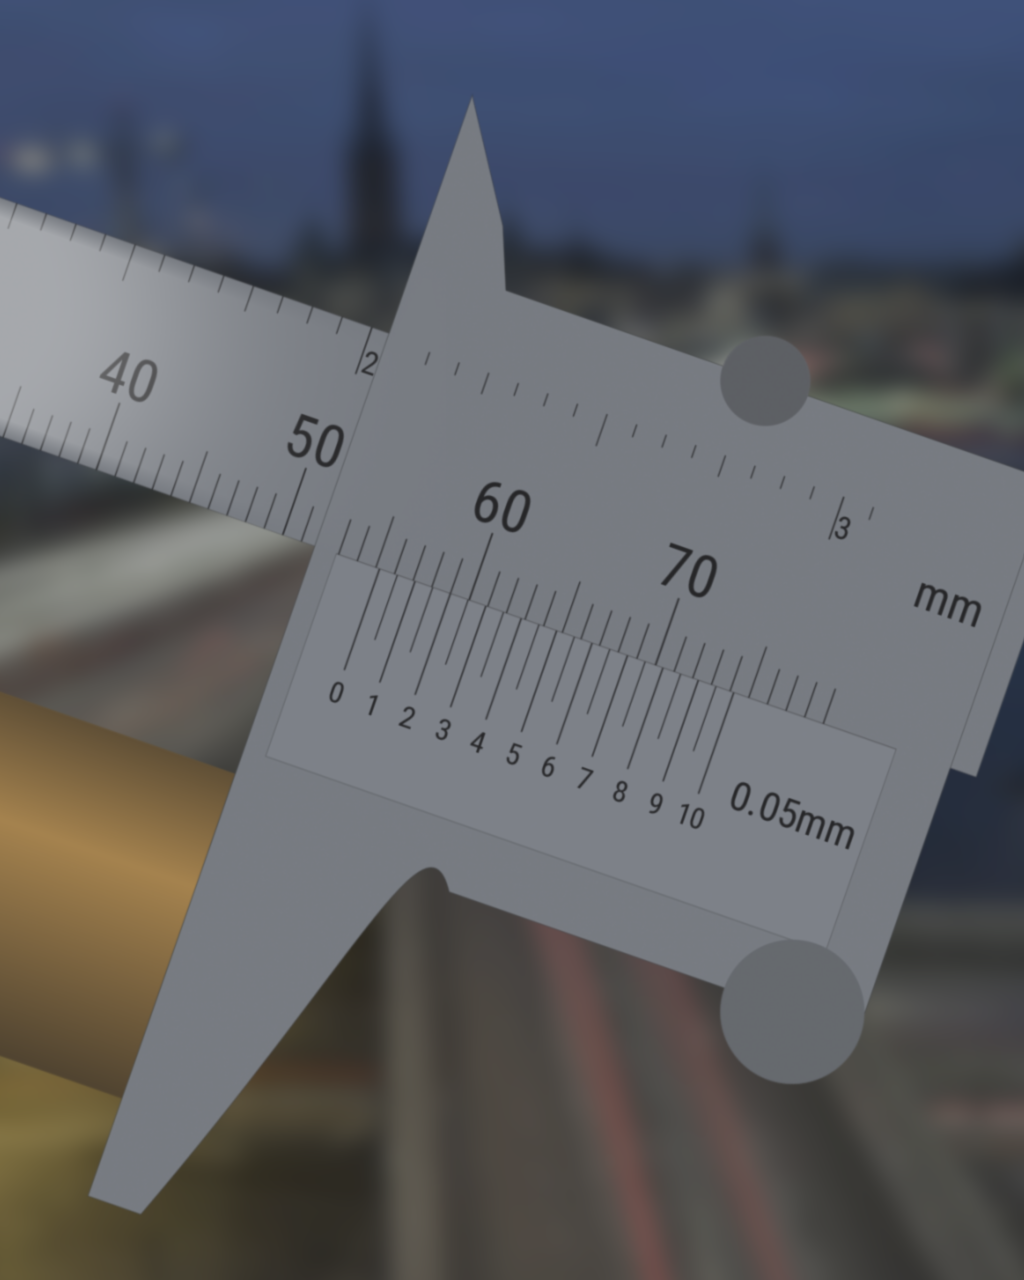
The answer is 55.2 mm
